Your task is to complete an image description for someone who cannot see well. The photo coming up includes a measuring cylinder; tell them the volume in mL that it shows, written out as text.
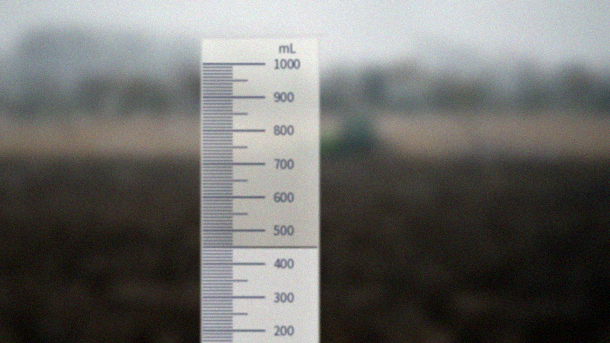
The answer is 450 mL
